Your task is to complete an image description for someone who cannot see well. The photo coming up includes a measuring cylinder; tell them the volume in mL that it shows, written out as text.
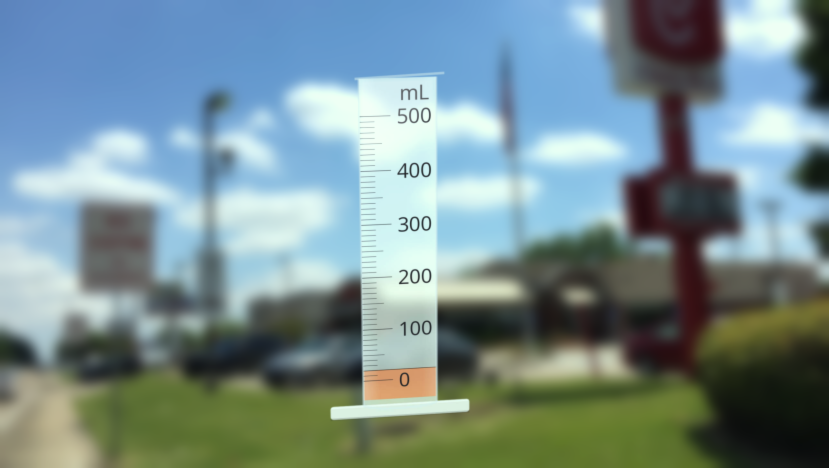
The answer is 20 mL
